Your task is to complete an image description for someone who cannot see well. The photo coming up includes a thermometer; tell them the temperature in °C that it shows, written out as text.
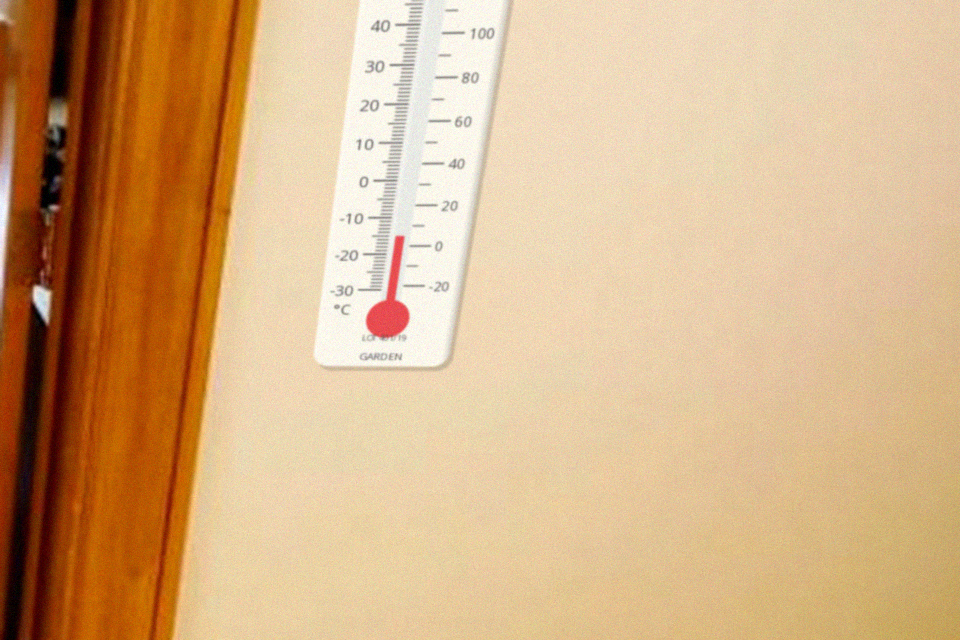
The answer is -15 °C
